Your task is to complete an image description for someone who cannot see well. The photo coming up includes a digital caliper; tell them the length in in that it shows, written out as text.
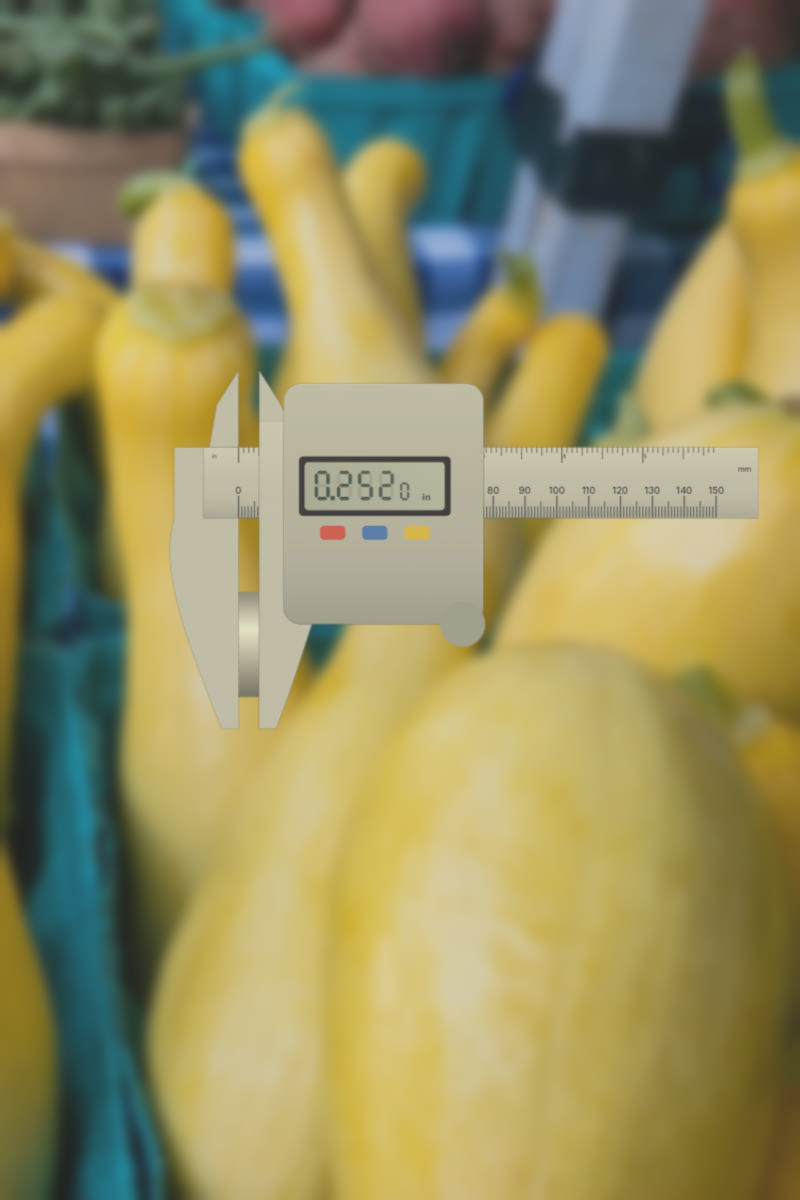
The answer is 0.2520 in
